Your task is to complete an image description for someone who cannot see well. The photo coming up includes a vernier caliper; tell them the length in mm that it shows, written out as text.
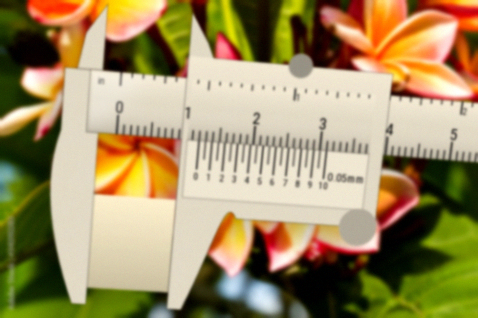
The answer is 12.0 mm
